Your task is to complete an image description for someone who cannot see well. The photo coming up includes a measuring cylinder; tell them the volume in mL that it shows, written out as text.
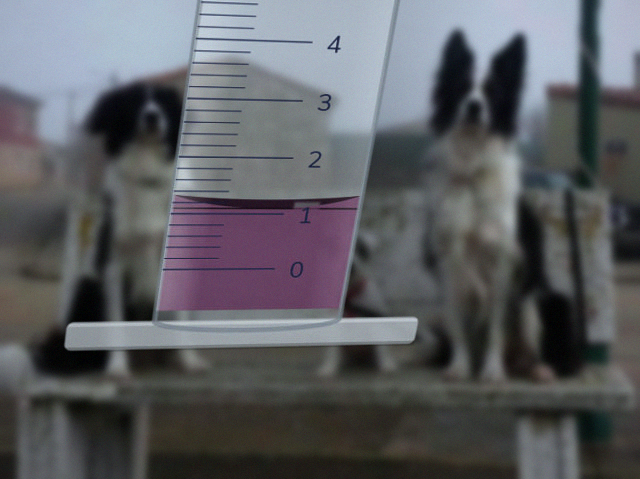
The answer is 1.1 mL
